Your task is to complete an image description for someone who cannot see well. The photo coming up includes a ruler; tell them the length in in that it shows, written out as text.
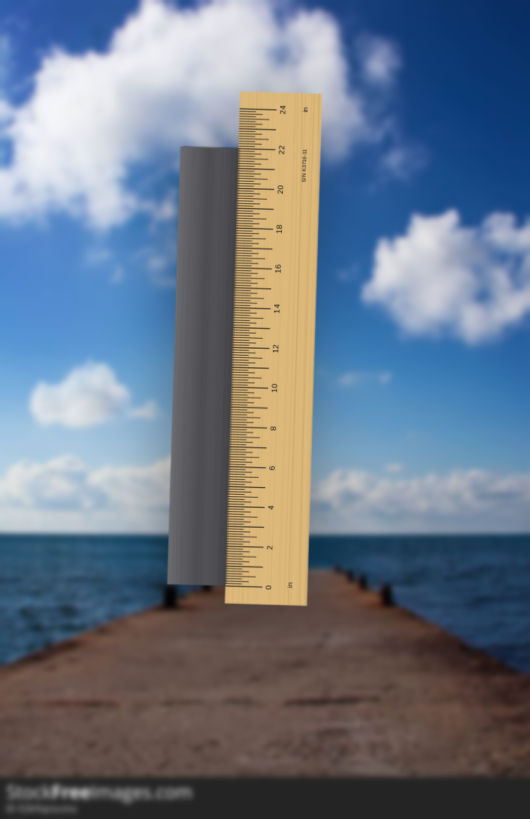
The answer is 22 in
